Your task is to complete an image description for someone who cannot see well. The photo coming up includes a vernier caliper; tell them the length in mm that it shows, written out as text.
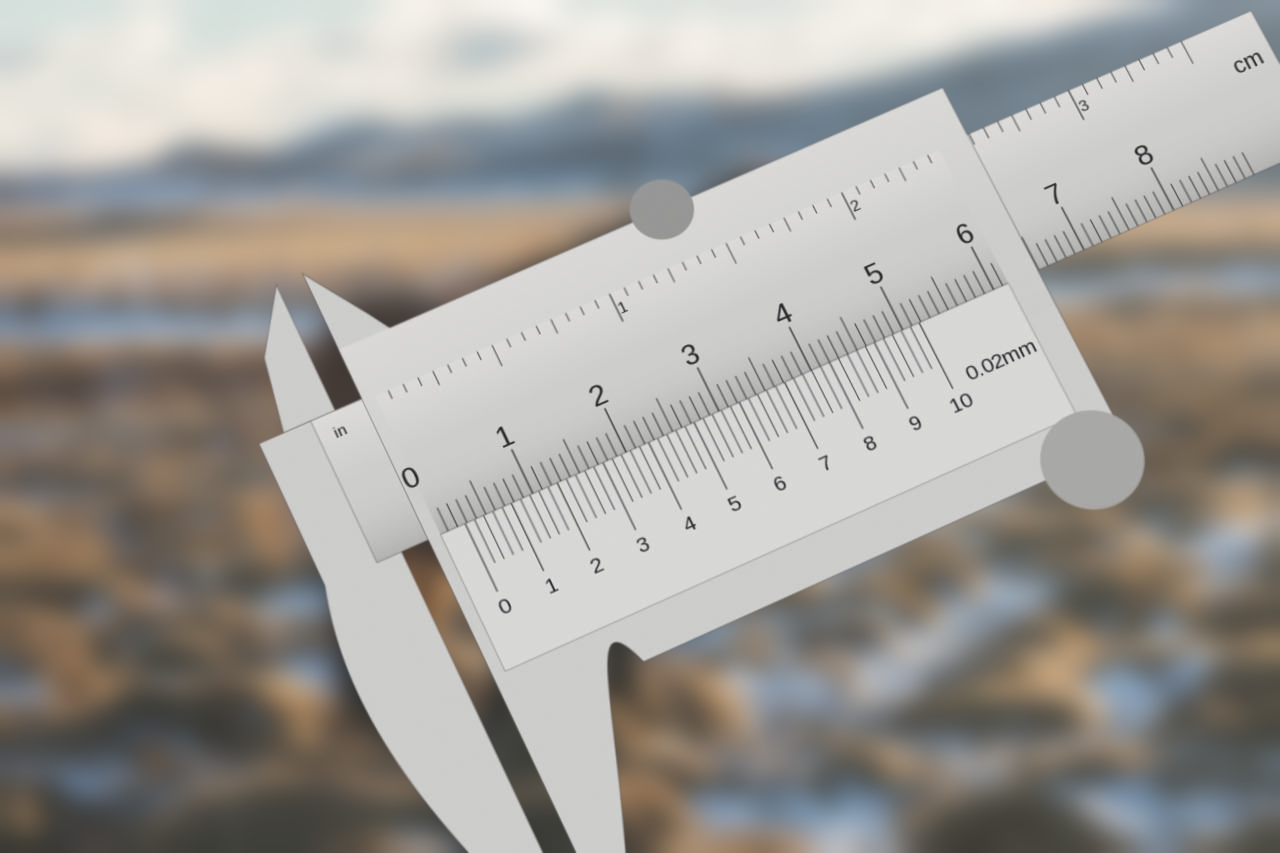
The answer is 2.8 mm
